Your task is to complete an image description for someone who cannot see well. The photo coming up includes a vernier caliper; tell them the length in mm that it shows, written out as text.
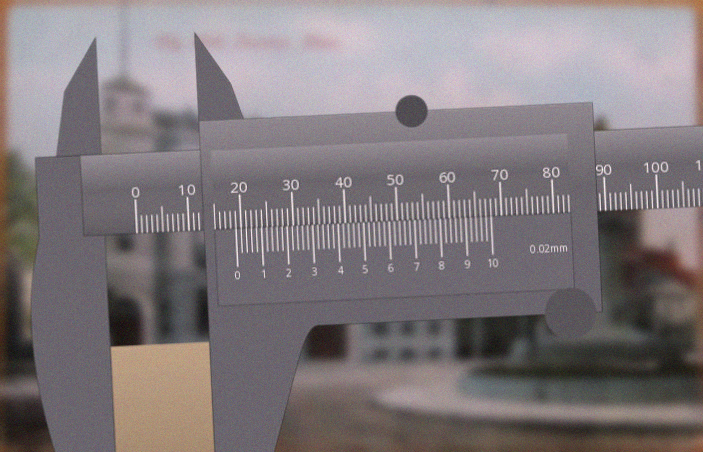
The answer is 19.0 mm
